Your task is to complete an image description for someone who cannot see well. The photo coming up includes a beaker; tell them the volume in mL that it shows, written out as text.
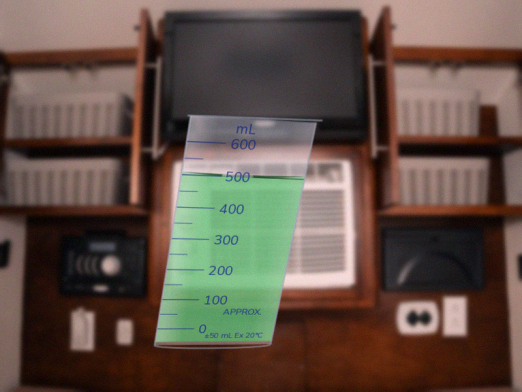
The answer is 500 mL
